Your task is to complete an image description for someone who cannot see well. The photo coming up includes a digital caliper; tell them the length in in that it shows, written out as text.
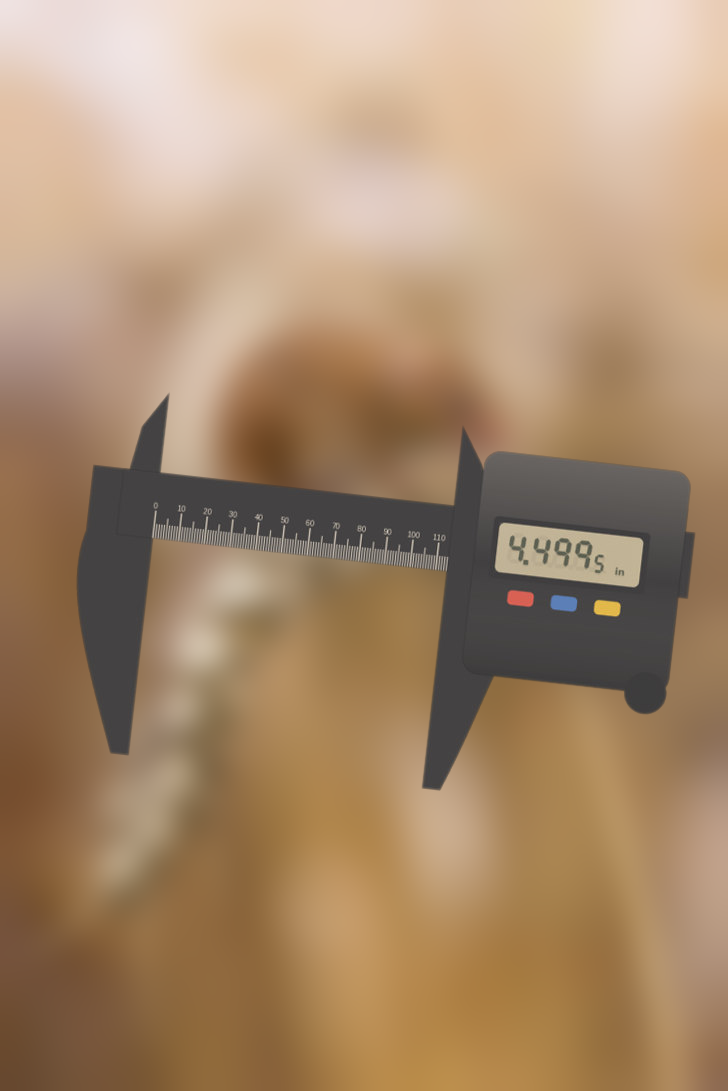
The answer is 4.4995 in
